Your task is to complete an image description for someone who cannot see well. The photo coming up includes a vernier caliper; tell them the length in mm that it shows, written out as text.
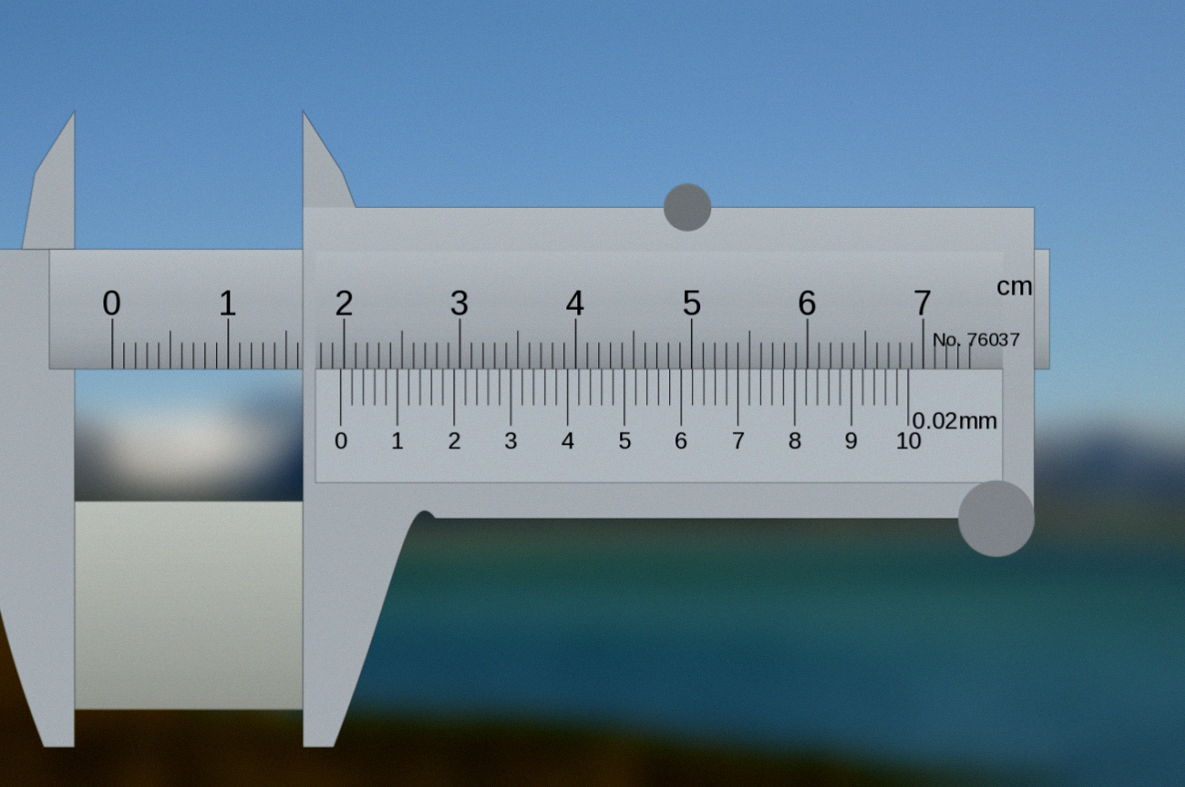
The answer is 19.7 mm
